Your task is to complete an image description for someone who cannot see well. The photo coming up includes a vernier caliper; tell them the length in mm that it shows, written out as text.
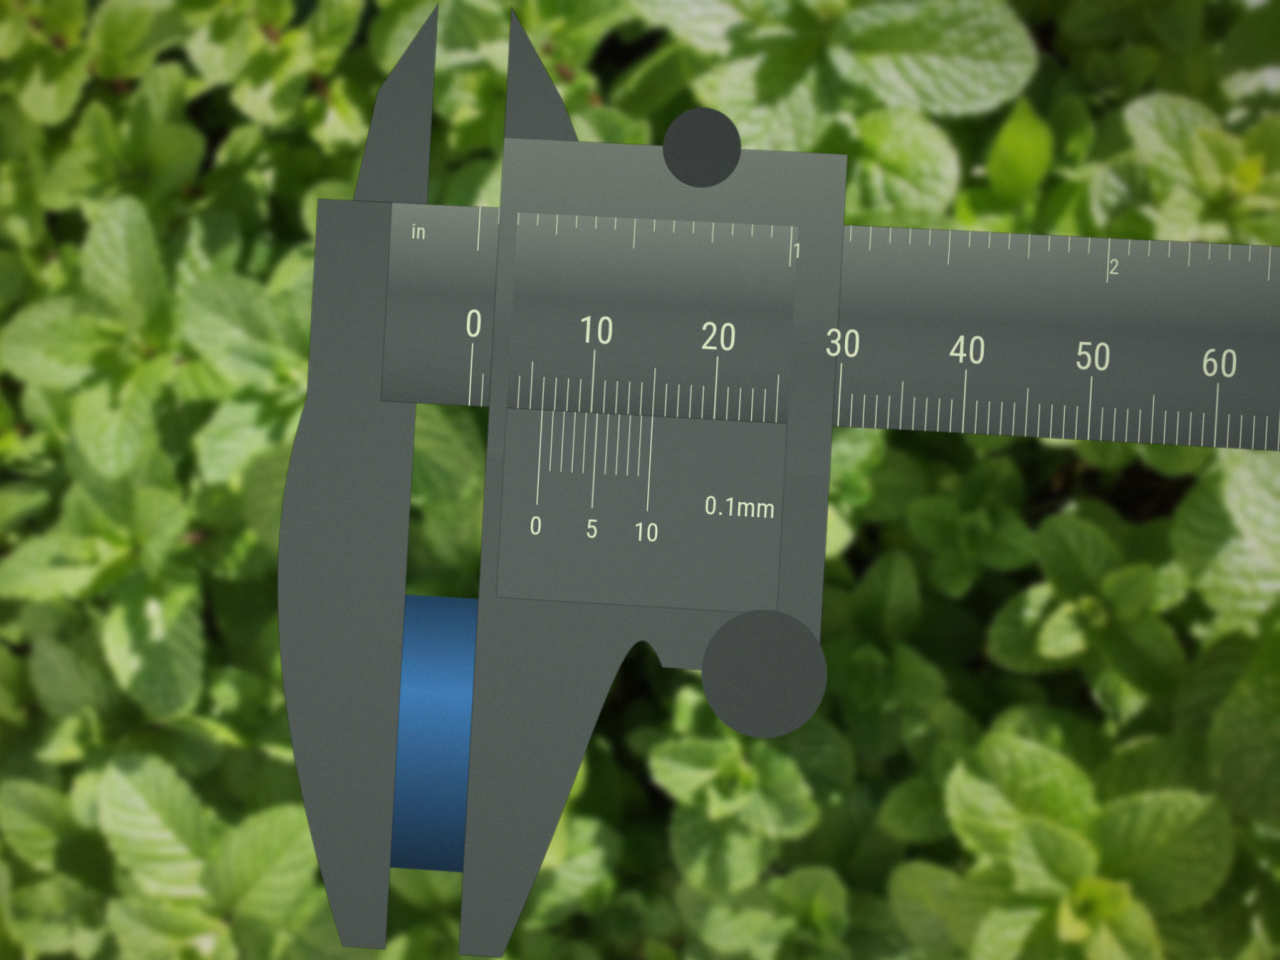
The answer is 6.0 mm
